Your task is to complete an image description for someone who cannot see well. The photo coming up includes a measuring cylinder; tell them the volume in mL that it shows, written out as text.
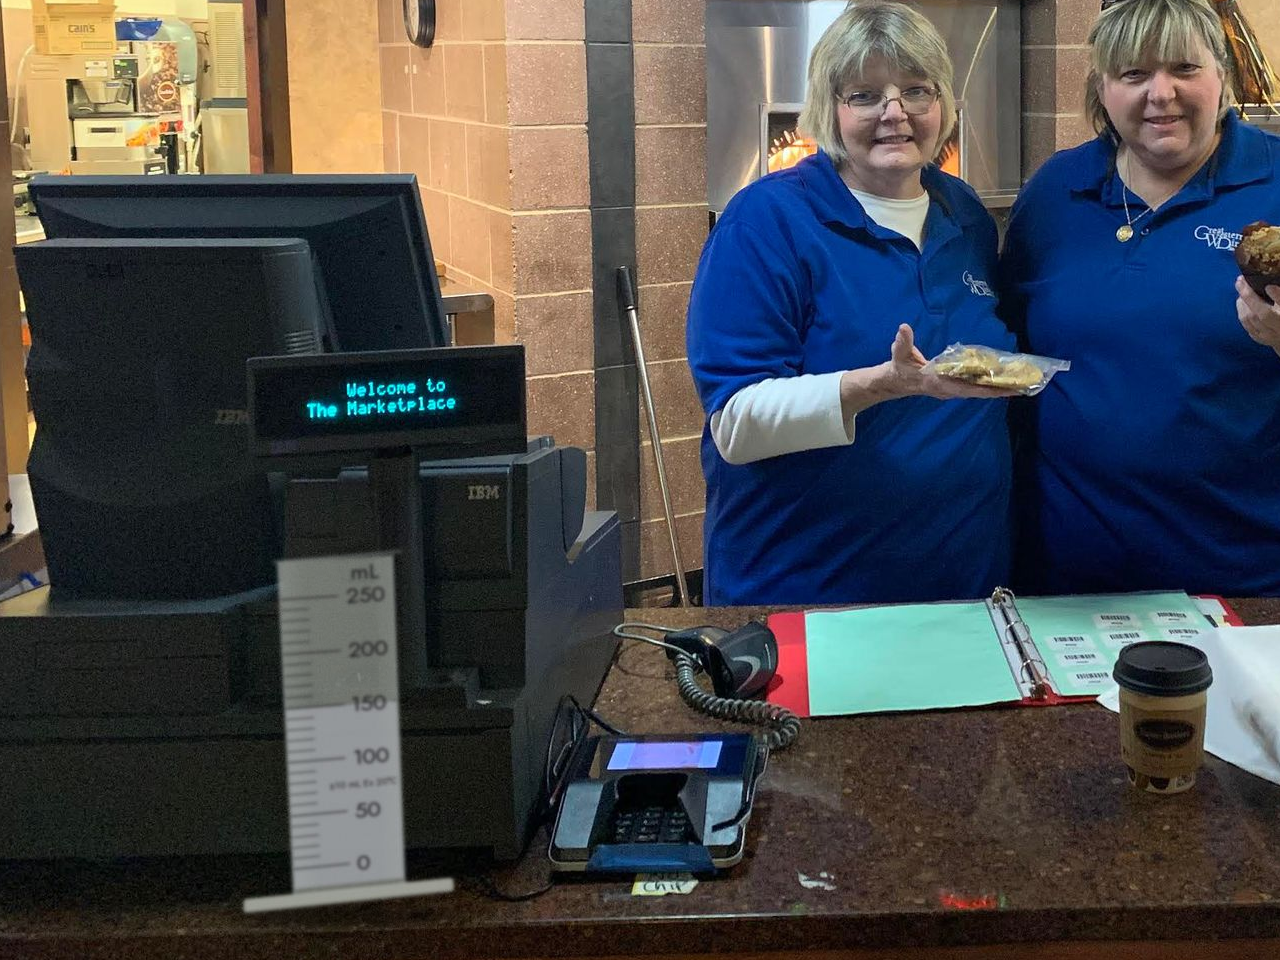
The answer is 150 mL
